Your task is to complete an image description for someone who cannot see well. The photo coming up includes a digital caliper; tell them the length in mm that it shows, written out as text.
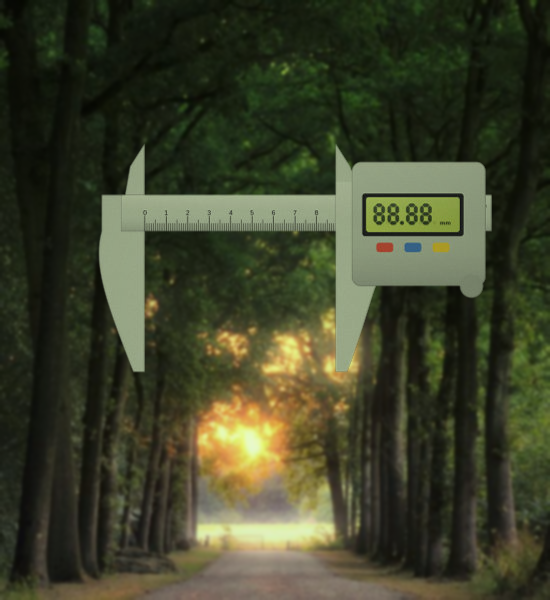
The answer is 88.88 mm
